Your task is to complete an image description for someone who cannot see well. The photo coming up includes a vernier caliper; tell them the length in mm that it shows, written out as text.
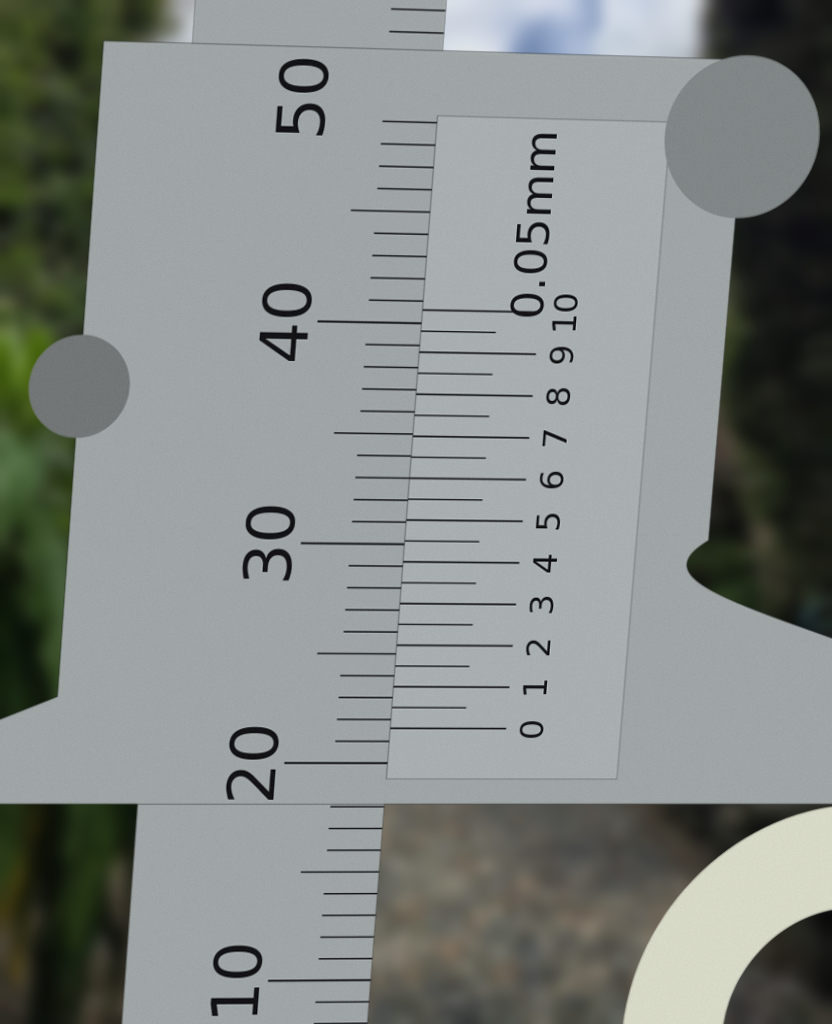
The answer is 21.6 mm
